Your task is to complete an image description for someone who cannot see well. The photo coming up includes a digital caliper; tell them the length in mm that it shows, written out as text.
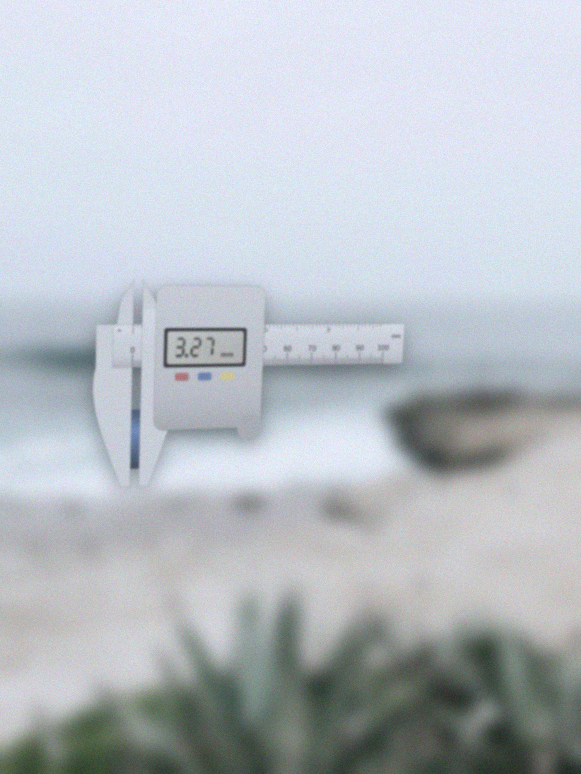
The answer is 3.27 mm
